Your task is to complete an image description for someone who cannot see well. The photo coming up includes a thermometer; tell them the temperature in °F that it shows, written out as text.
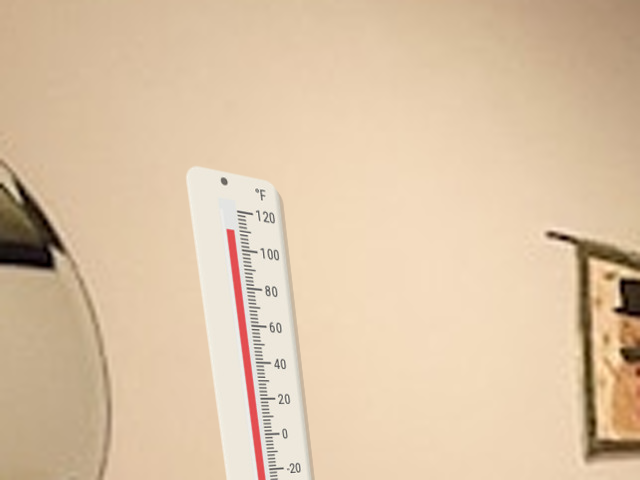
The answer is 110 °F
